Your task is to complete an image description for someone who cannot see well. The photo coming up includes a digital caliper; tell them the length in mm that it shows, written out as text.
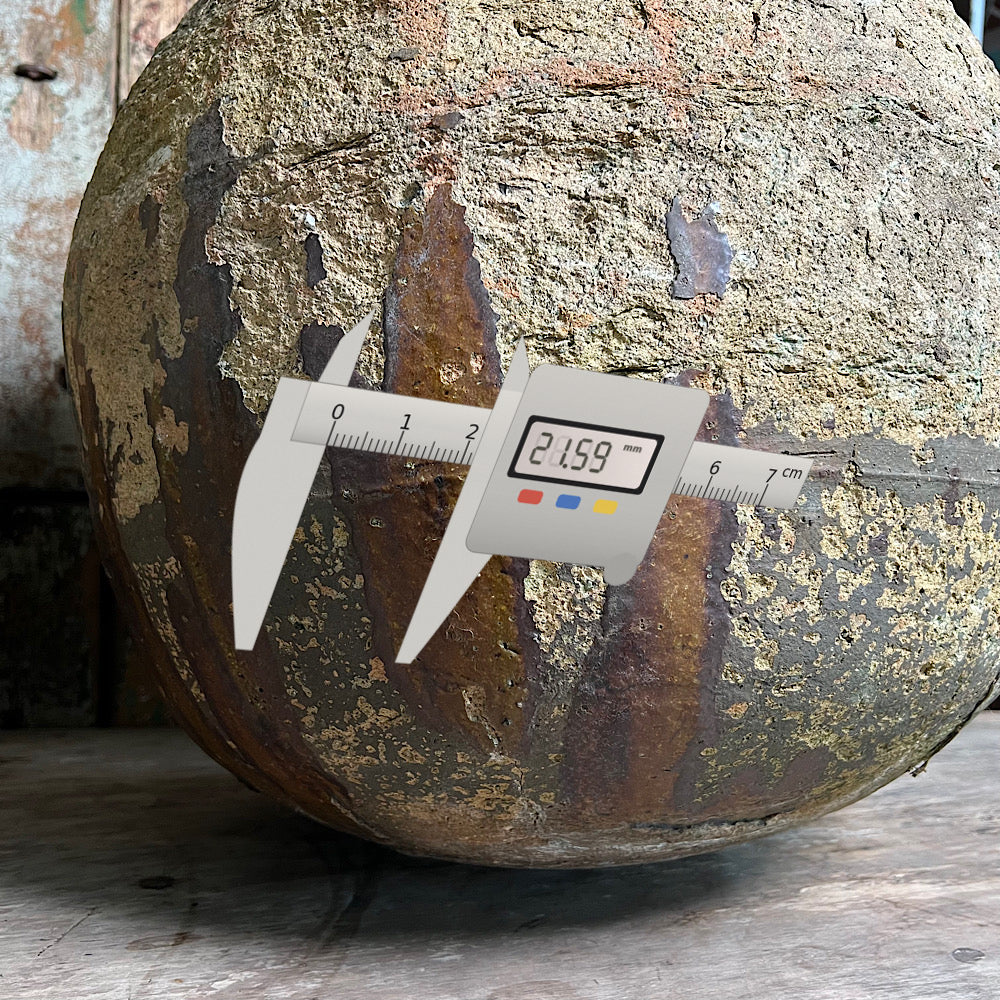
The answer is 21.59 mm
